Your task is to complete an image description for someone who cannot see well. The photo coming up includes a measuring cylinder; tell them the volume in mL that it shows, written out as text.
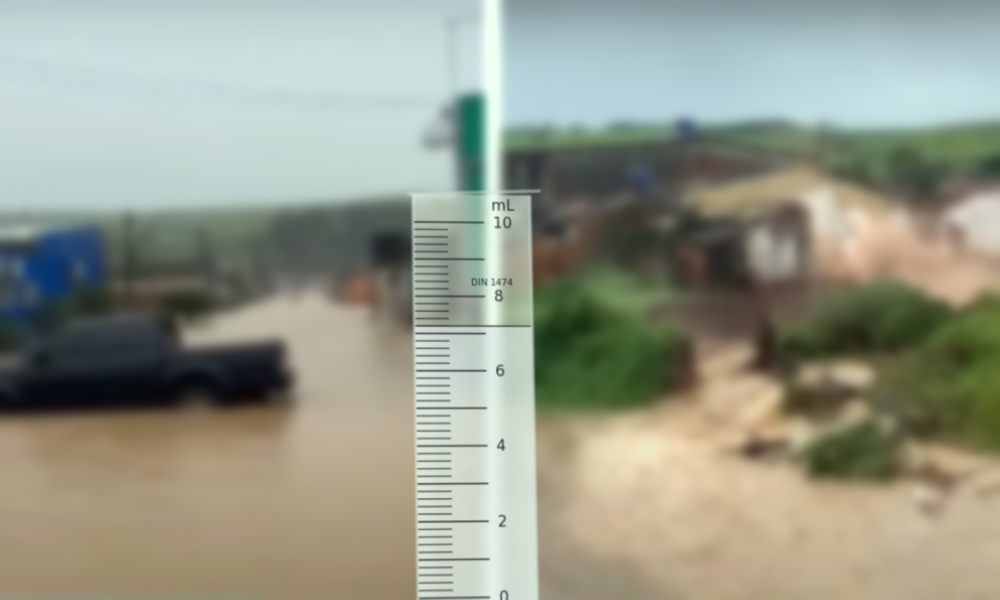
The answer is 7.2 mL
